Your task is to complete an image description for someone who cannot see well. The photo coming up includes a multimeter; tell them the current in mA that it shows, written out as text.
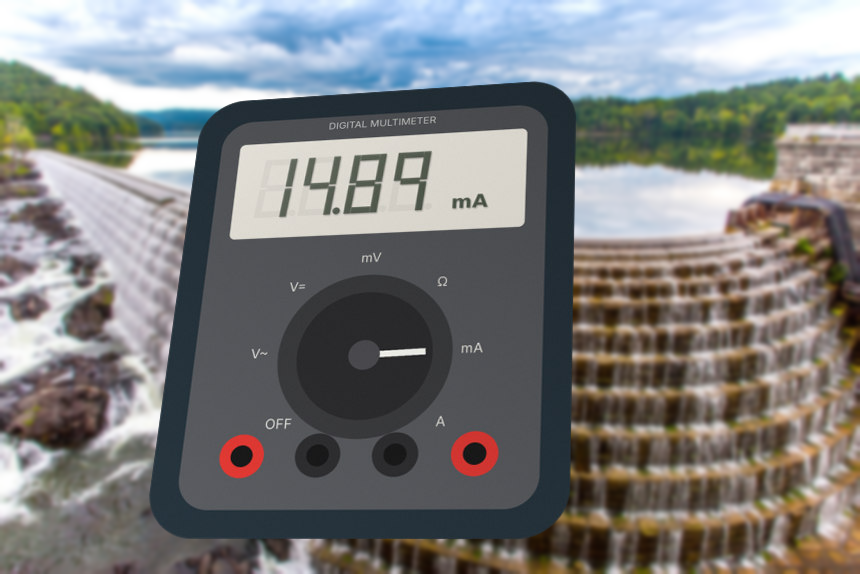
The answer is 14.89 mA
